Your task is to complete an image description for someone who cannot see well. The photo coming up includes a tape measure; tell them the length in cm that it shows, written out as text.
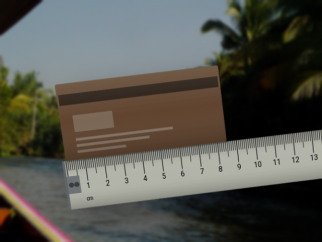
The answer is 8.5 cm
